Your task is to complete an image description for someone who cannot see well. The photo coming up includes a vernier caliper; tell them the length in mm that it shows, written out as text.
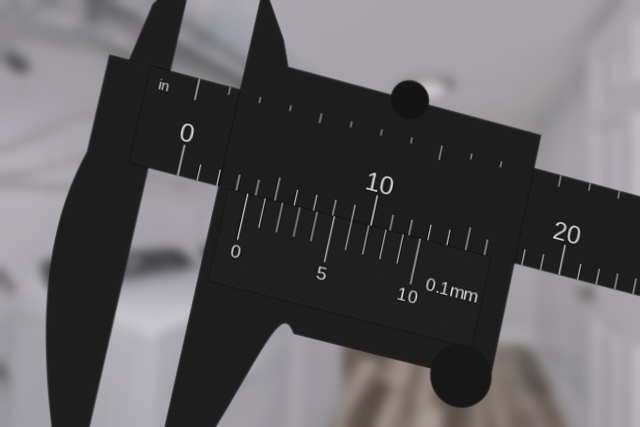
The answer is 3.6 mm
